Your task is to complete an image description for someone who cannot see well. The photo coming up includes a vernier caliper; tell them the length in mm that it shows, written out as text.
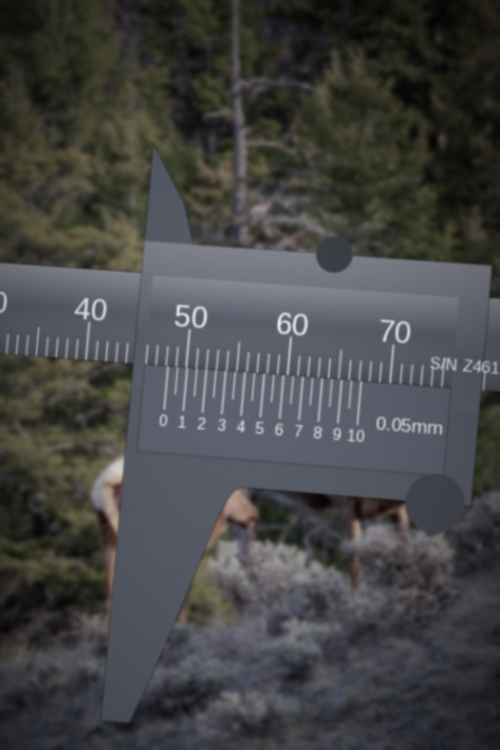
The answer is 48.2 mm
